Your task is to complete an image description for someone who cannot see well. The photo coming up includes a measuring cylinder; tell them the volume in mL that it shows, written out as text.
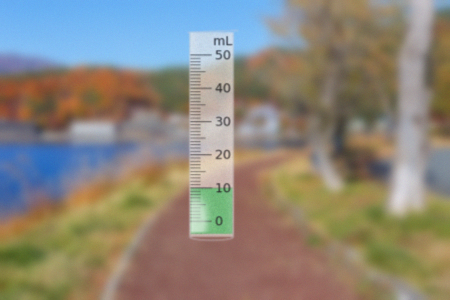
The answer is 10 mL
